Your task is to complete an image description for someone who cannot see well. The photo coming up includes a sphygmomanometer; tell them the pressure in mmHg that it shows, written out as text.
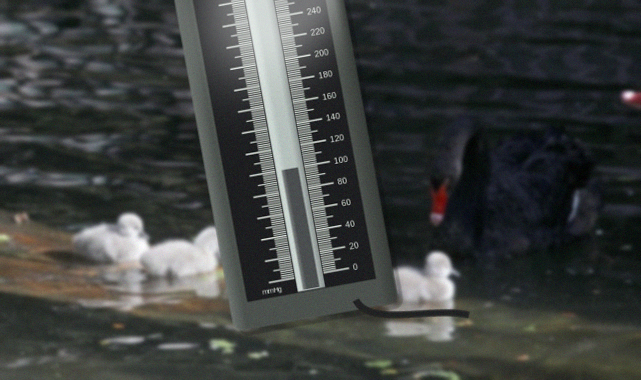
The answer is 100 mmHg
